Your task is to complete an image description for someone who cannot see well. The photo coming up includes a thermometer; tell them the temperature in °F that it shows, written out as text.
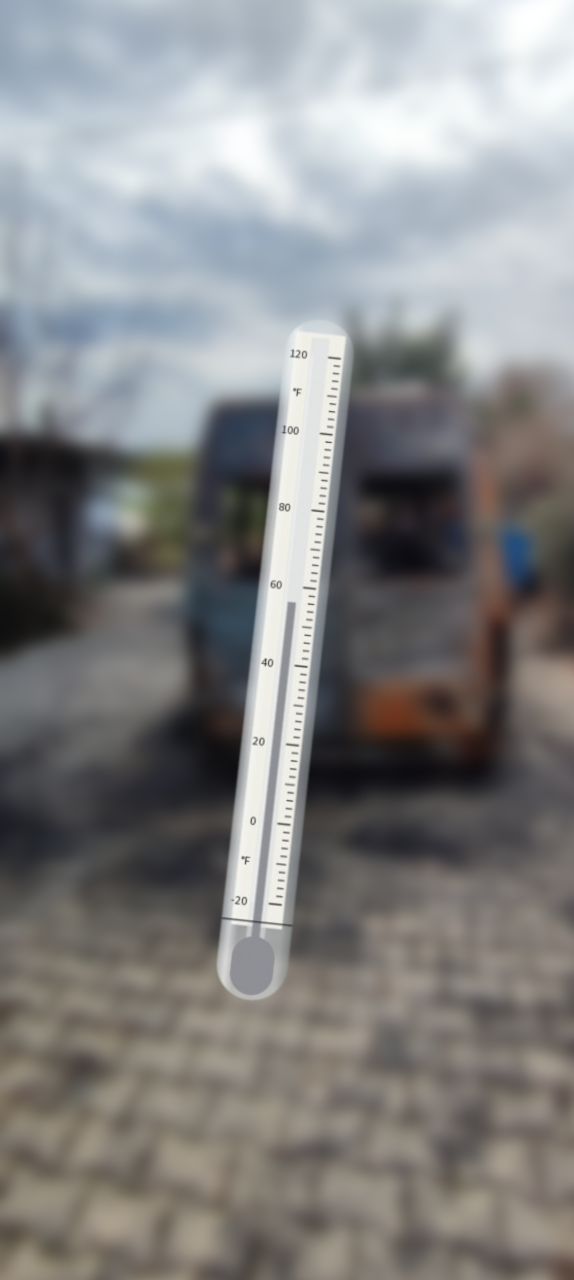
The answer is 56 °F
